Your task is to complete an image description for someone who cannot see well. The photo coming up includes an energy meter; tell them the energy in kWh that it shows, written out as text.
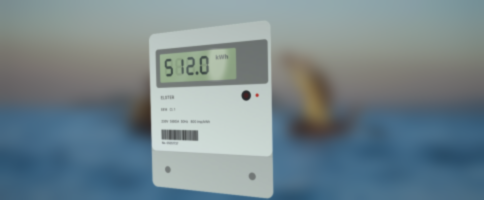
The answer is 512.0 kWh
